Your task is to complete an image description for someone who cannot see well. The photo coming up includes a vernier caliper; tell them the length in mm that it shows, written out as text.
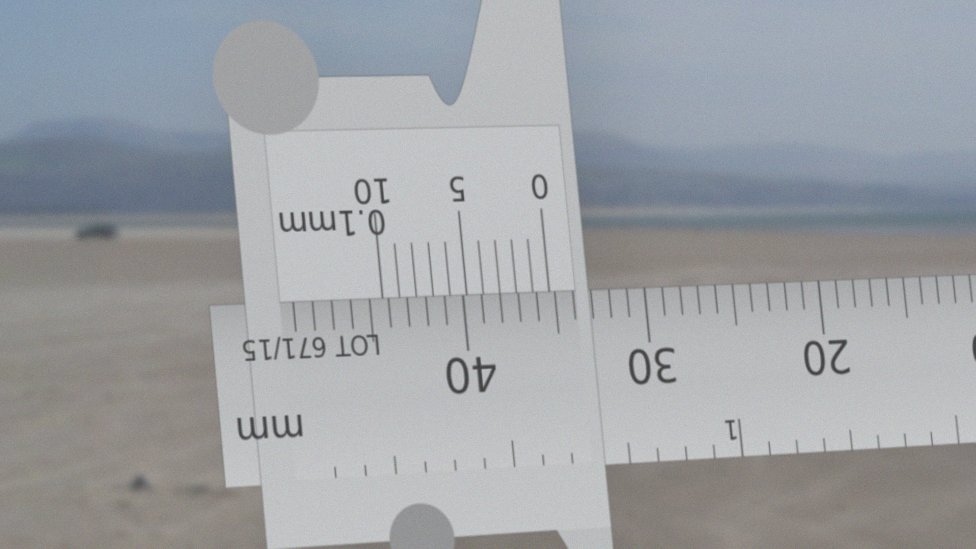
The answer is 35.3 mm
